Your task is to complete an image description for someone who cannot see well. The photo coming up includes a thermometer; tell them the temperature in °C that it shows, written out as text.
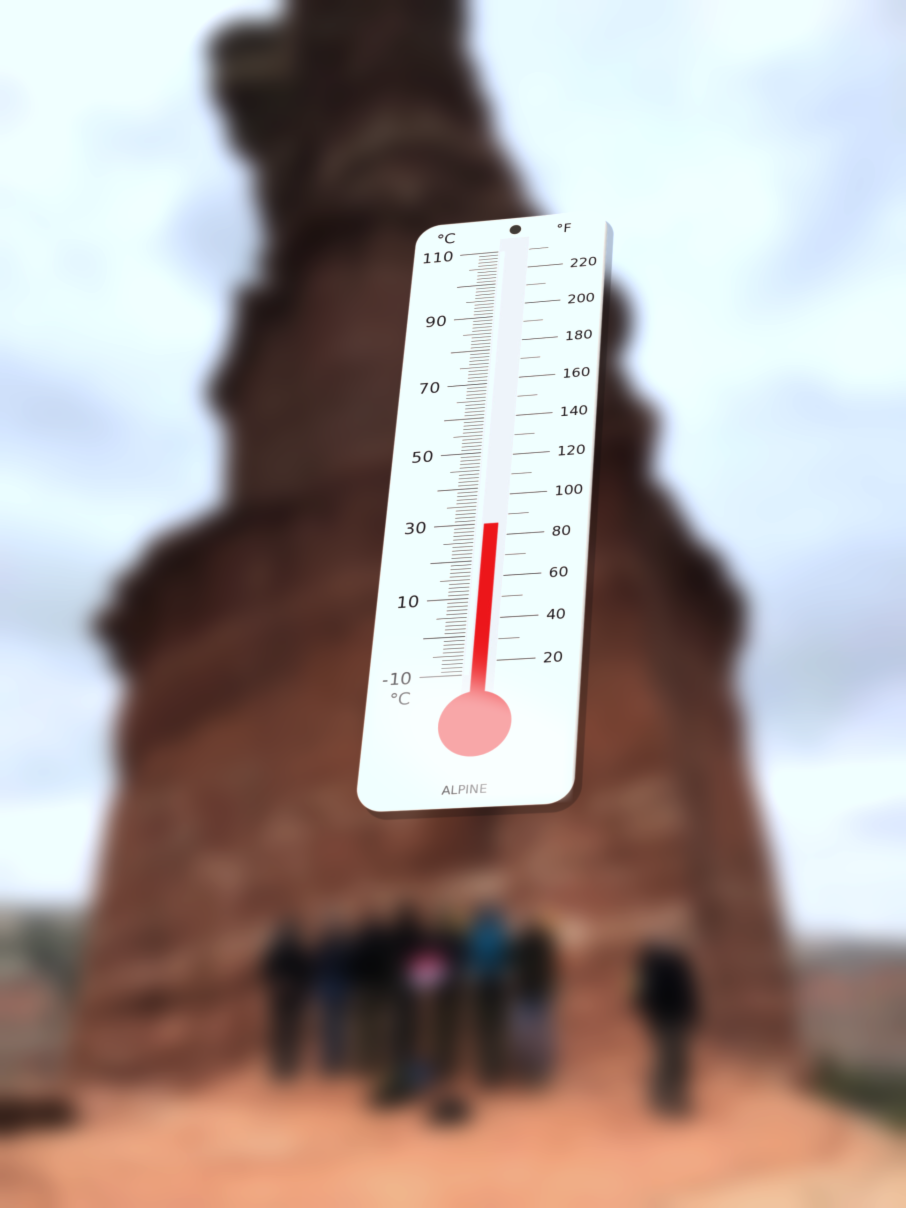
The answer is 30 °C
